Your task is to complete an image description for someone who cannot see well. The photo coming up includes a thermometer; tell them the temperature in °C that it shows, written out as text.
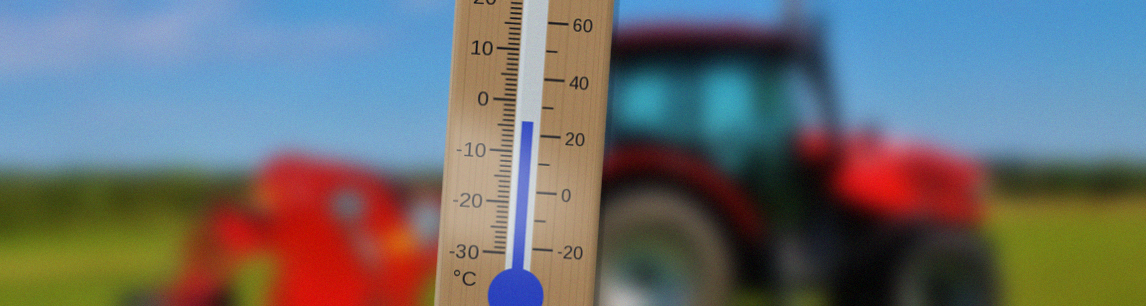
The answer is -4 °C
